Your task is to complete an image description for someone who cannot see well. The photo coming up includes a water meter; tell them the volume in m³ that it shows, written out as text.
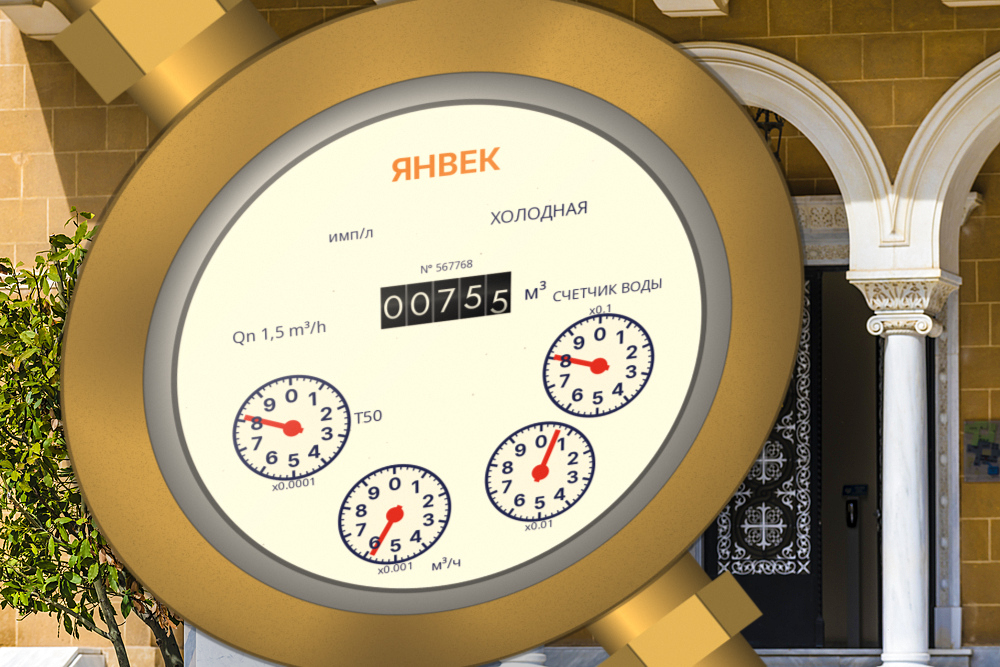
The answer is 754.8058 m³
